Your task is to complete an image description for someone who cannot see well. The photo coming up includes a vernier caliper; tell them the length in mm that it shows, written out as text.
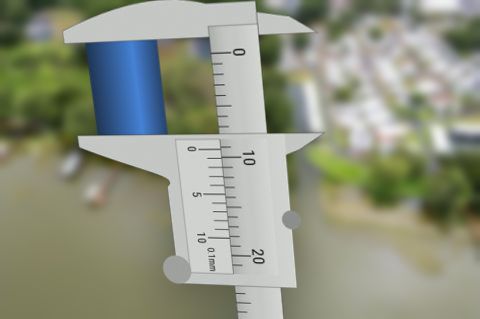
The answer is 9.2 mm
